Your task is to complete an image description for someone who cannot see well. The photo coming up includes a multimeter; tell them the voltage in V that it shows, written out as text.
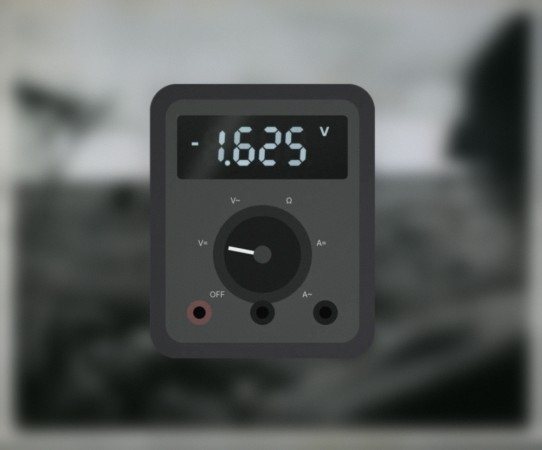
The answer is -1.625 V
